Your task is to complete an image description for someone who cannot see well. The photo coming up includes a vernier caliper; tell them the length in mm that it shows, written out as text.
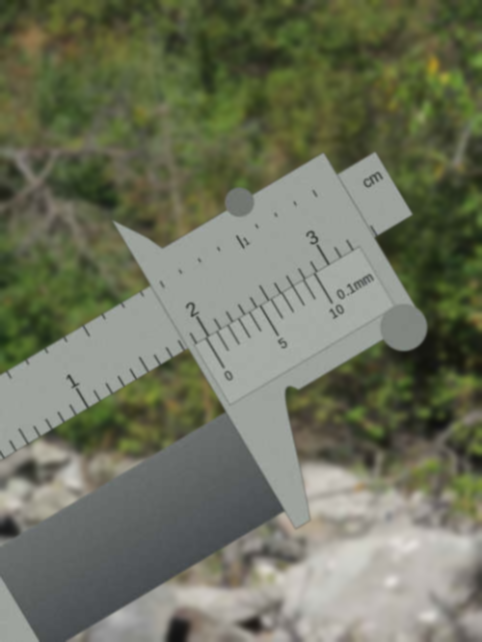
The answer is 19.8 mm
